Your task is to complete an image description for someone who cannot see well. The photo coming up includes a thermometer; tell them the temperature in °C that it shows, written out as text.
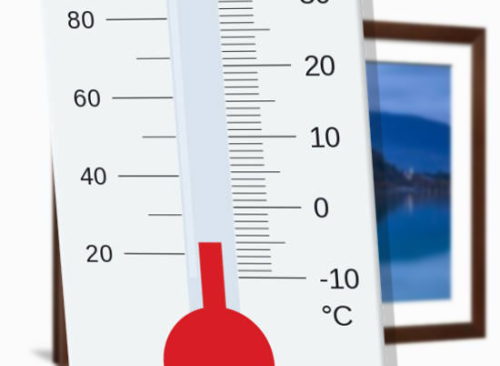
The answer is -5 °C
